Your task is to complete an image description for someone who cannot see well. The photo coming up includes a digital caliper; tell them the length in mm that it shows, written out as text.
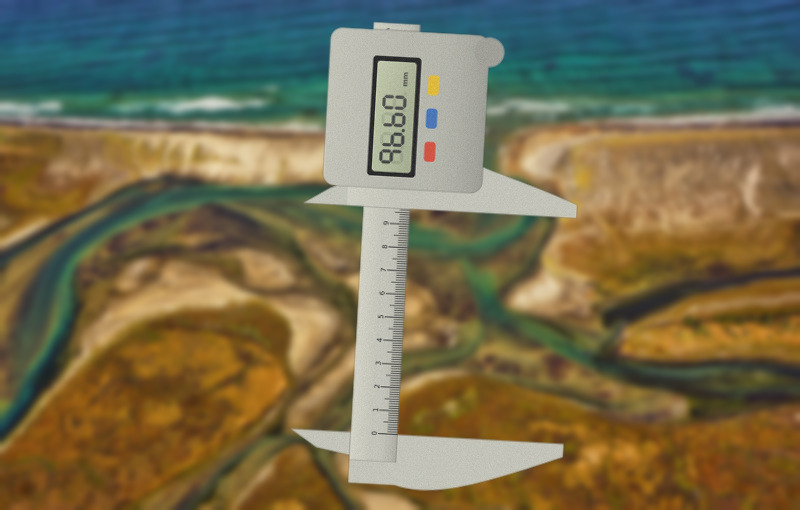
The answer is 96.60 mm
